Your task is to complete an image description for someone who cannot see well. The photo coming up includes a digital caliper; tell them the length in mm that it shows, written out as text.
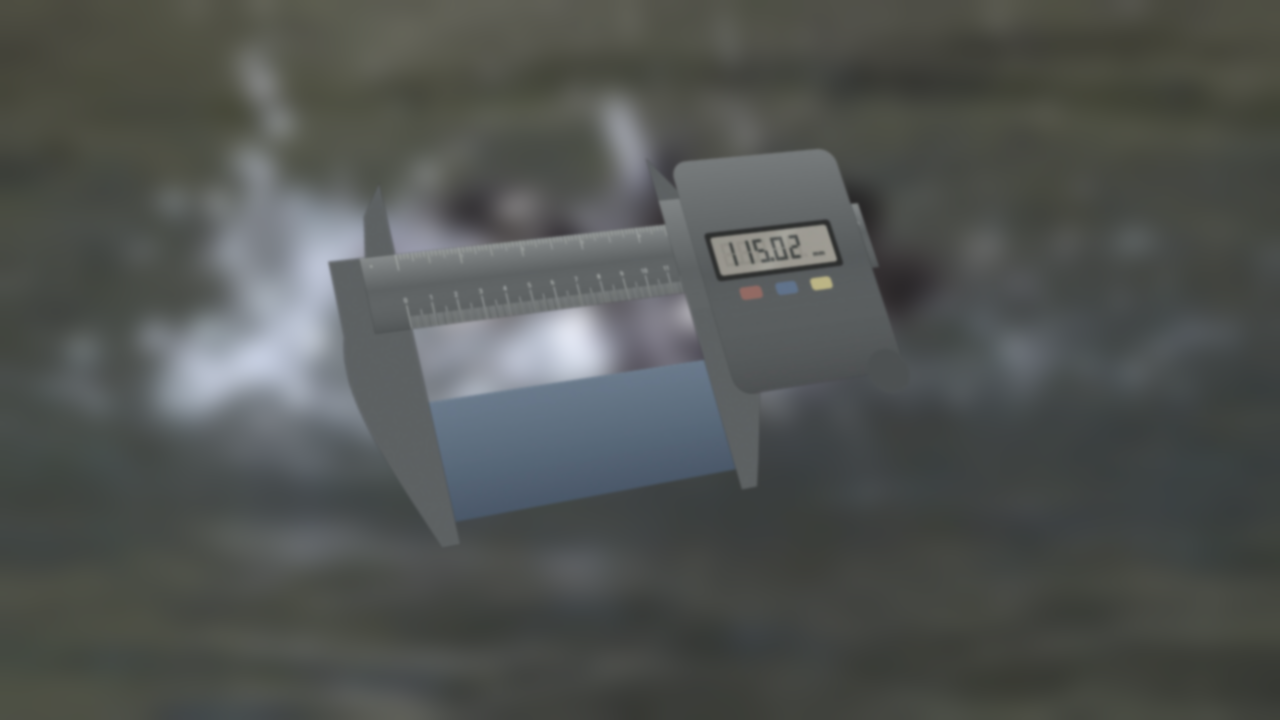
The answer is 115.02 mm
